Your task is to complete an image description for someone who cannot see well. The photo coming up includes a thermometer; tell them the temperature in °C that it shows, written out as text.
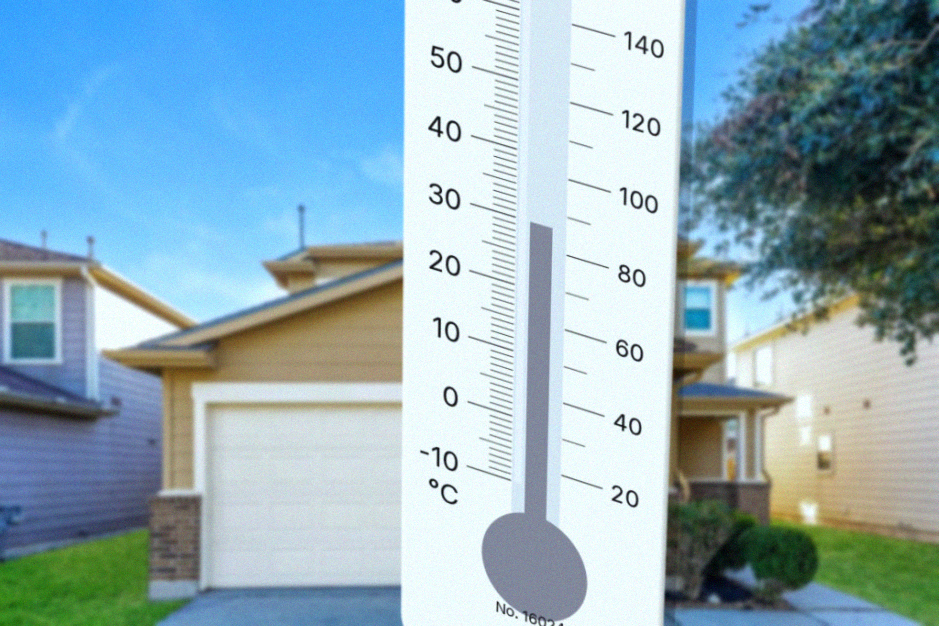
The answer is 30 °C
